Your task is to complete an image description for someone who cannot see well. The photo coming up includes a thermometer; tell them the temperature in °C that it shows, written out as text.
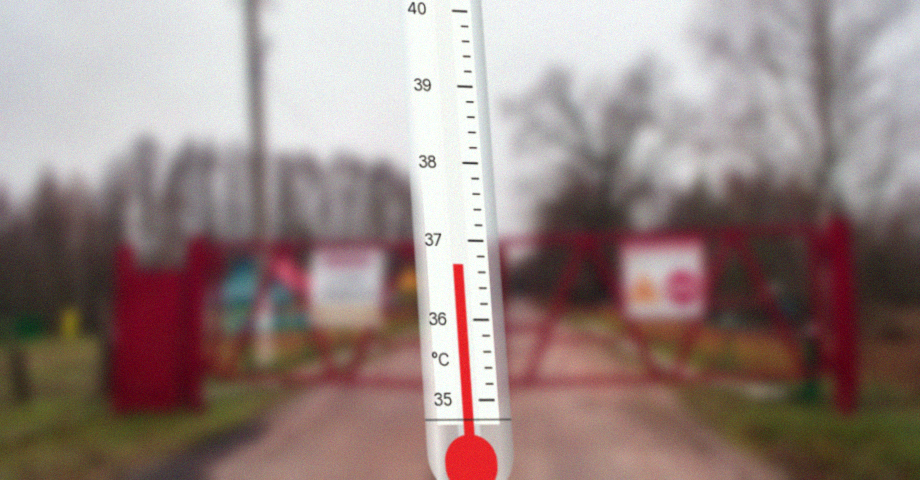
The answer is 36.7 °C
